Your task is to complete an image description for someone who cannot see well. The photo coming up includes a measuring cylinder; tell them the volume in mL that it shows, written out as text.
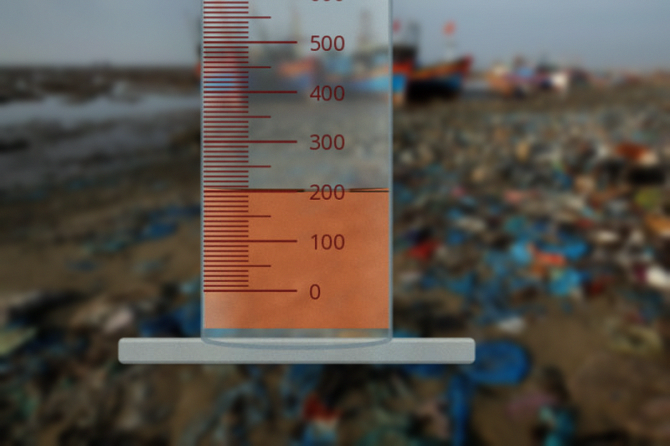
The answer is 200 mL
